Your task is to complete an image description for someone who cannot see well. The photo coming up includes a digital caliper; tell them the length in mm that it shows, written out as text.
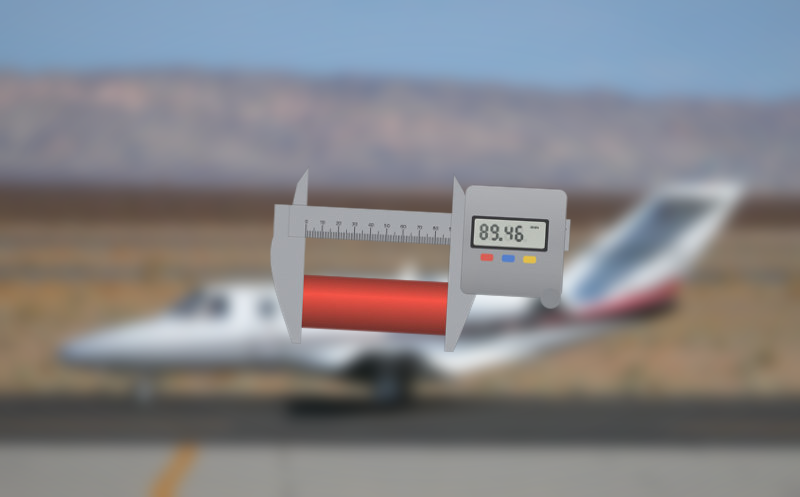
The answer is 89.46 mm
